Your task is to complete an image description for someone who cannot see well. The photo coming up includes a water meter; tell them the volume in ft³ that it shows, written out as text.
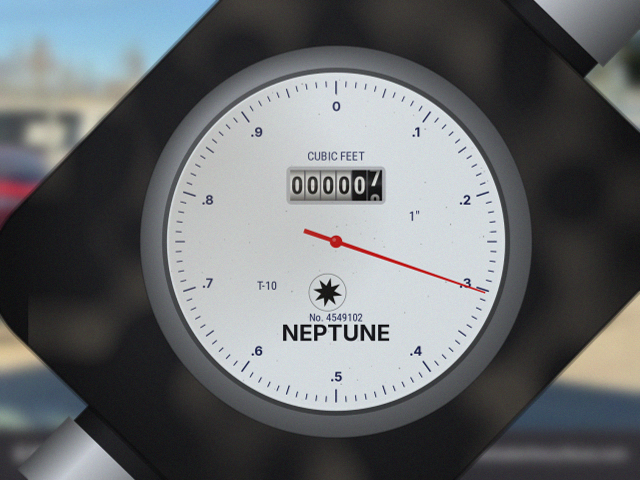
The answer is 7.30 ft³
